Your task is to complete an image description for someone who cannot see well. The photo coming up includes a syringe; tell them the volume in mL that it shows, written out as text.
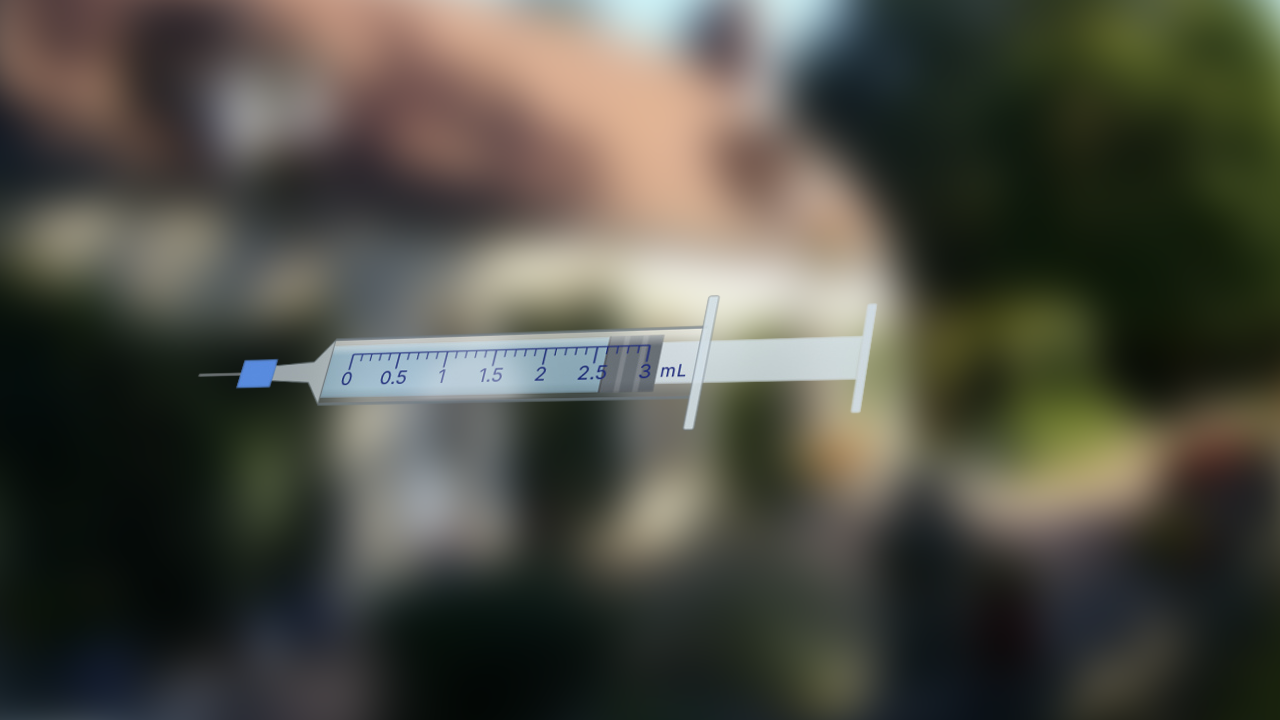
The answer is 2.6 mL
